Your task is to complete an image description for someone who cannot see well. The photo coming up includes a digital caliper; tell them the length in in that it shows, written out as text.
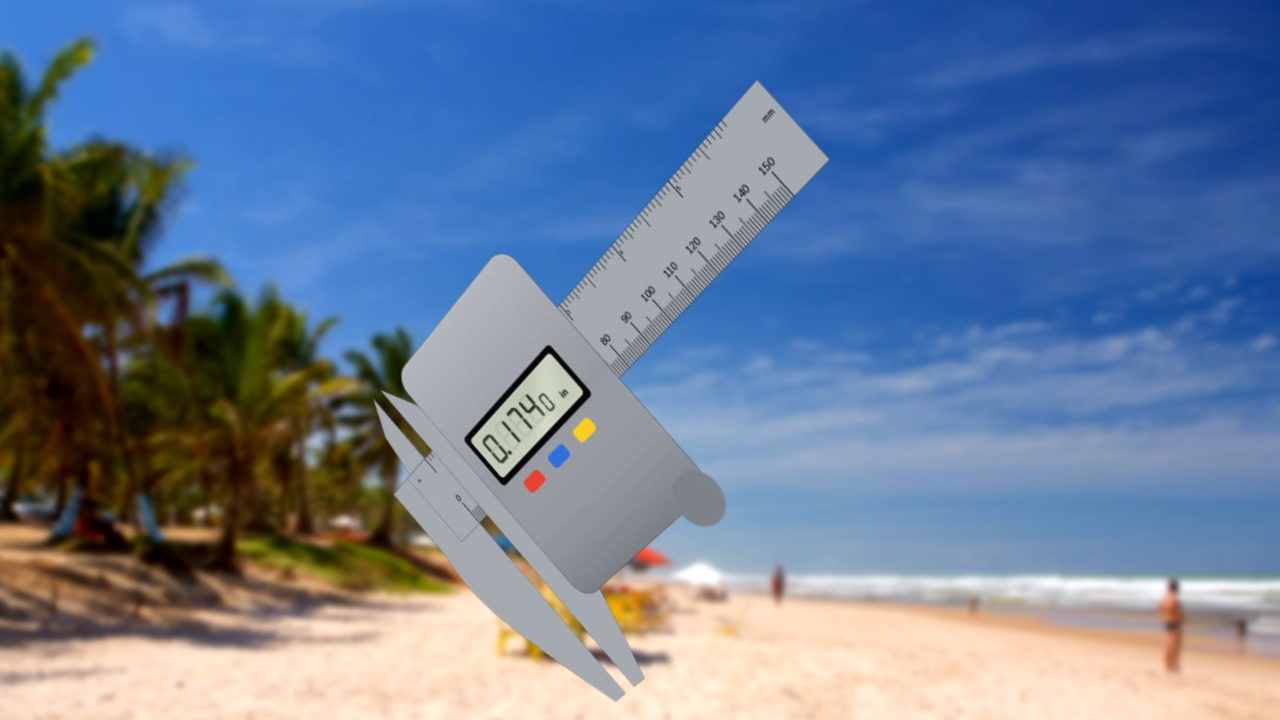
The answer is 0.1740 in
